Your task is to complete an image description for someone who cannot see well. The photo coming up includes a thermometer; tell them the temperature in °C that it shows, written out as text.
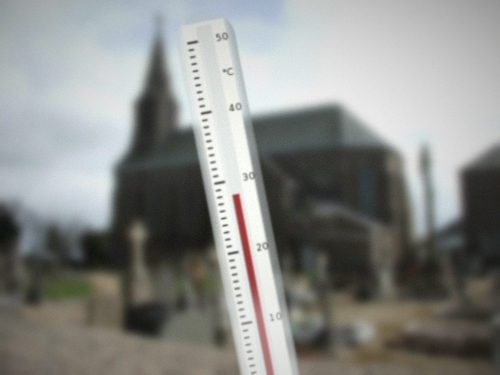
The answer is 28 °C
